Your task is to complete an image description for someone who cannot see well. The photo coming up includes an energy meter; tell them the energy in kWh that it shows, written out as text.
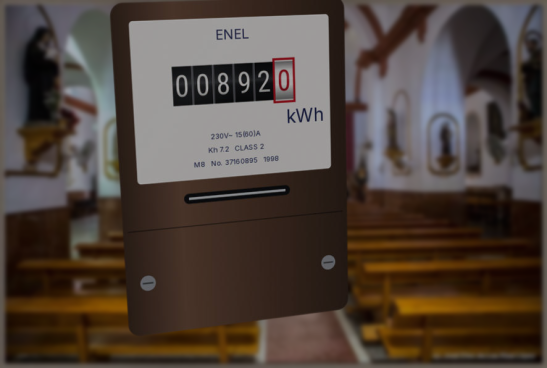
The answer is 892.0 kWh
